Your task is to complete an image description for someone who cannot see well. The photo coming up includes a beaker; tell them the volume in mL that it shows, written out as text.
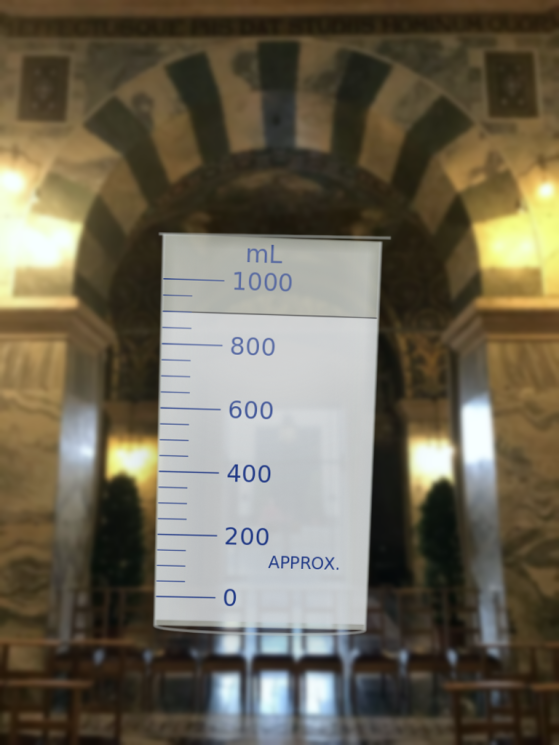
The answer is 900 mL
